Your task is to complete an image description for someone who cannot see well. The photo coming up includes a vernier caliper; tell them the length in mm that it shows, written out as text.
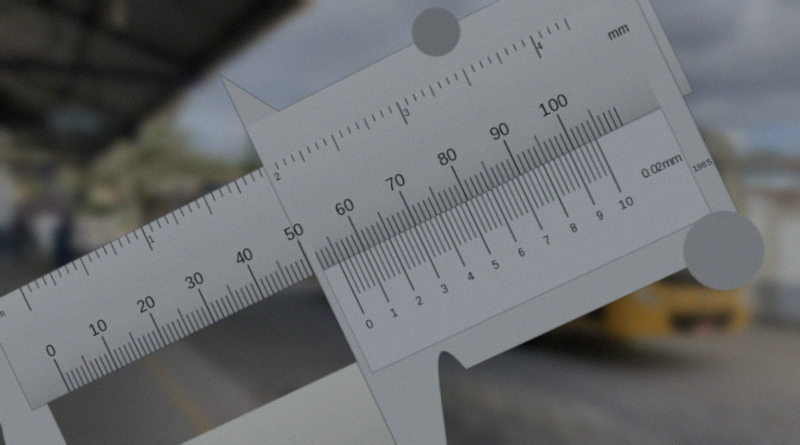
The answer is 55.0 mm
